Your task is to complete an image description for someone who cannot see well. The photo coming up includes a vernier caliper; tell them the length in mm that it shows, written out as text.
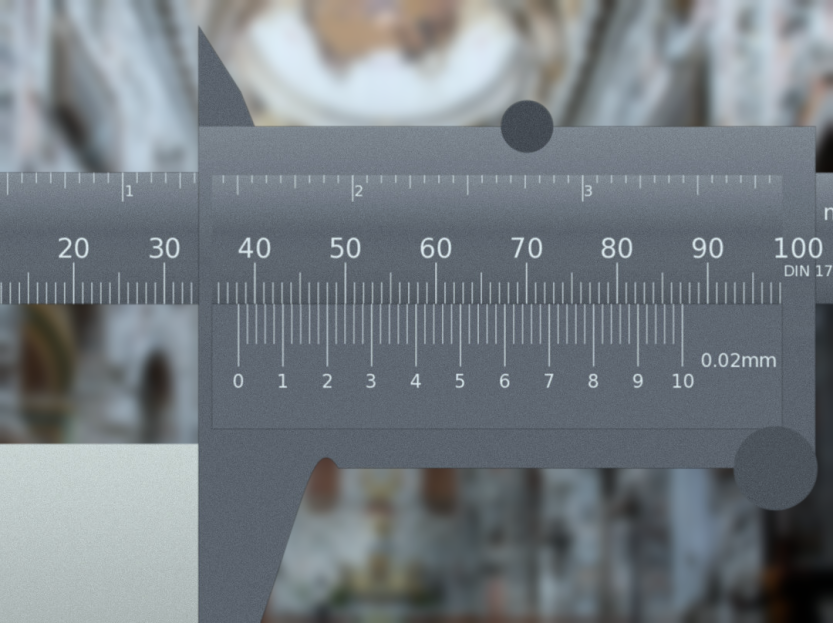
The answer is 38.2 mm
